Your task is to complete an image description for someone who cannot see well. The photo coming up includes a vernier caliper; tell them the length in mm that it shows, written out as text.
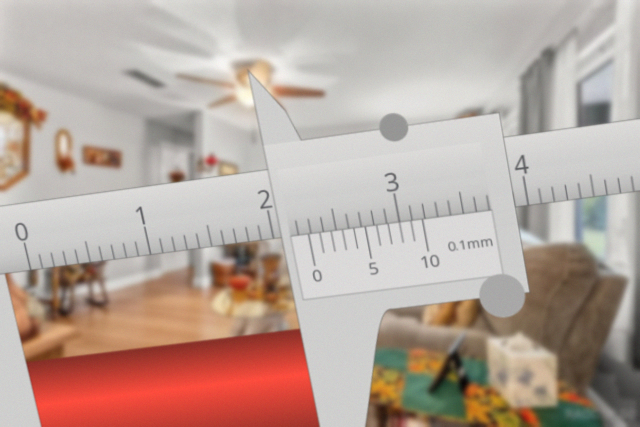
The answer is 22.8 mm
